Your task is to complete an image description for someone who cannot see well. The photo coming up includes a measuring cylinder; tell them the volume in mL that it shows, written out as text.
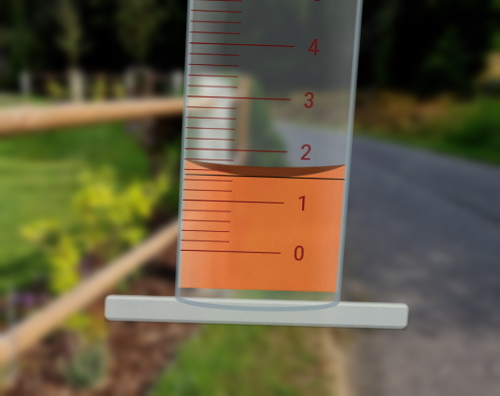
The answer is 1.5 mL
